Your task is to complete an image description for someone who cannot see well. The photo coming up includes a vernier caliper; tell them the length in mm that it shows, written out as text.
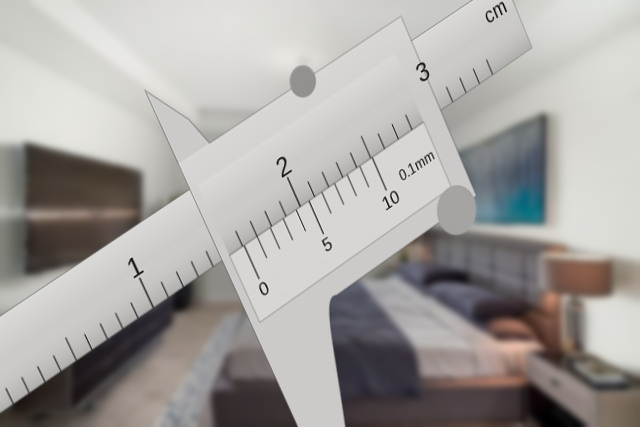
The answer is 16.1 mm
